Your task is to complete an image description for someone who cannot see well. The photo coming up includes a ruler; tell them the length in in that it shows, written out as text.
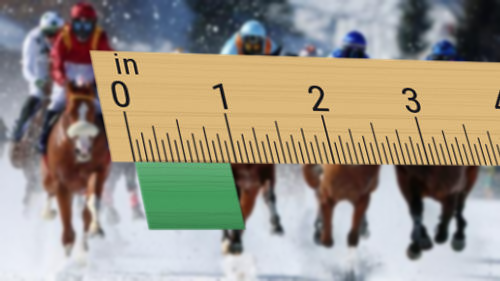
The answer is 0.9375 in
